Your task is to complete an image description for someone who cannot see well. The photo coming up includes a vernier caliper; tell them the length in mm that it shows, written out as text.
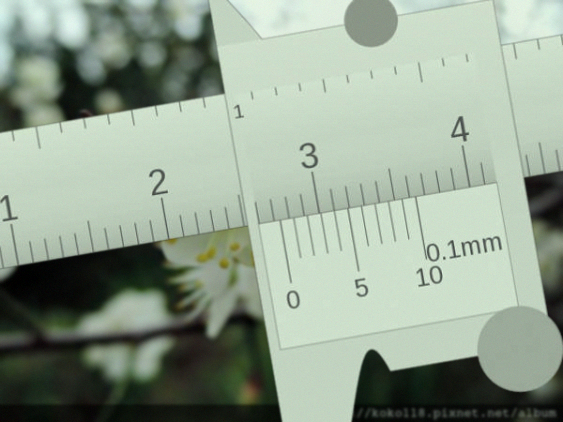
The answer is 27.4 mm
